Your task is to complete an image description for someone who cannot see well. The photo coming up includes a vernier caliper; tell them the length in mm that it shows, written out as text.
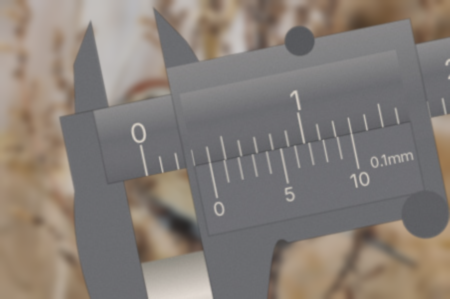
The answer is 4.0 mm
